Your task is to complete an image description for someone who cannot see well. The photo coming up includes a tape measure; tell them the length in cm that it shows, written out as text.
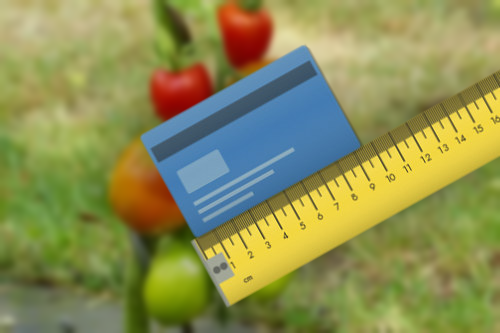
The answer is 9.5 cm
